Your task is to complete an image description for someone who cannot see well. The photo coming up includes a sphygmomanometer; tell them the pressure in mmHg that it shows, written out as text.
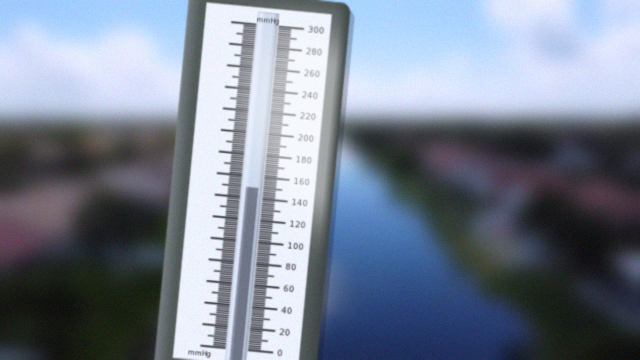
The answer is 150 mmHg
